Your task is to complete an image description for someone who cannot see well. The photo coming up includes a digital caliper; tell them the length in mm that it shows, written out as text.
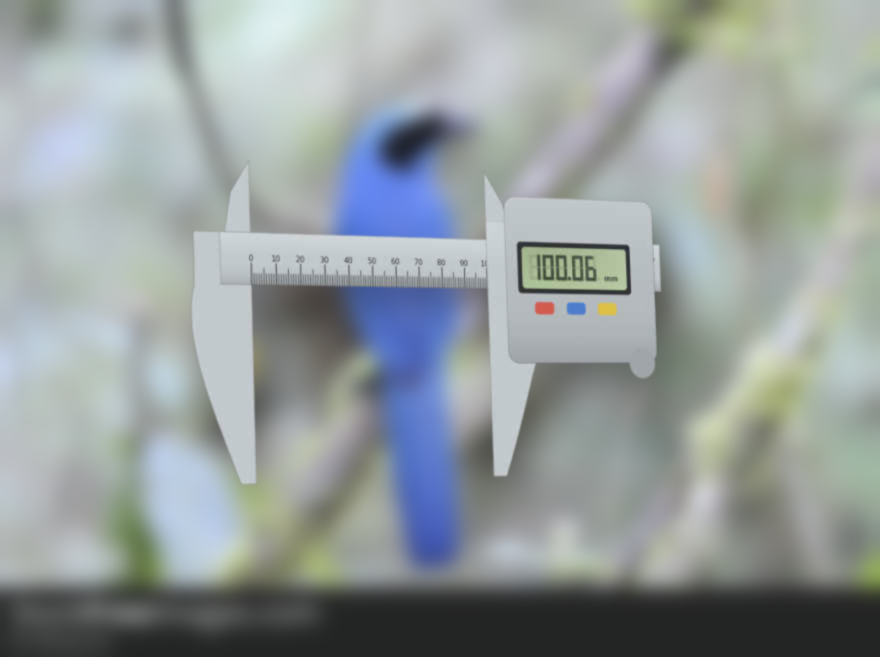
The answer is 100.06 mm
